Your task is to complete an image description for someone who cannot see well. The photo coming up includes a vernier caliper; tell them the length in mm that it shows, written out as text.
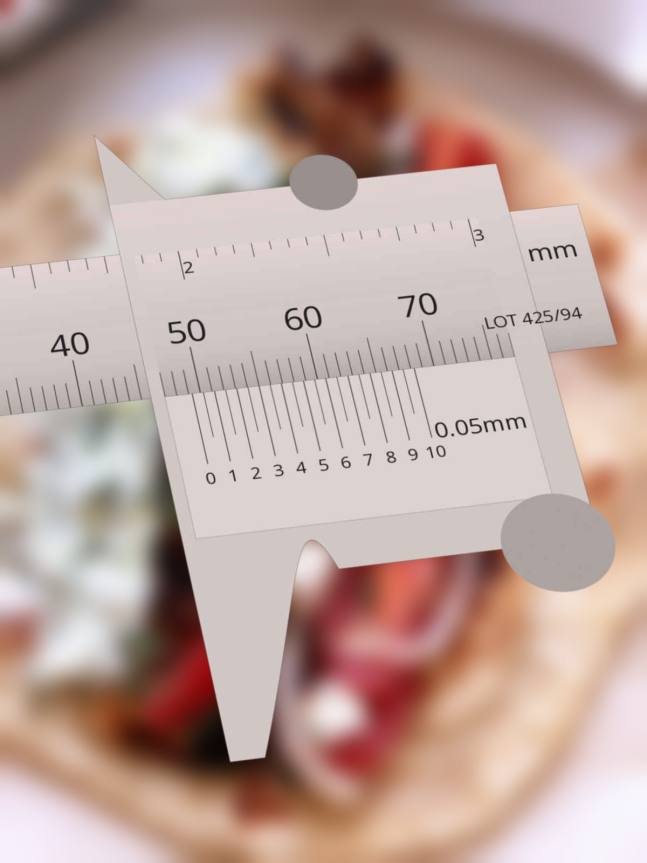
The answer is 49.3 mm
